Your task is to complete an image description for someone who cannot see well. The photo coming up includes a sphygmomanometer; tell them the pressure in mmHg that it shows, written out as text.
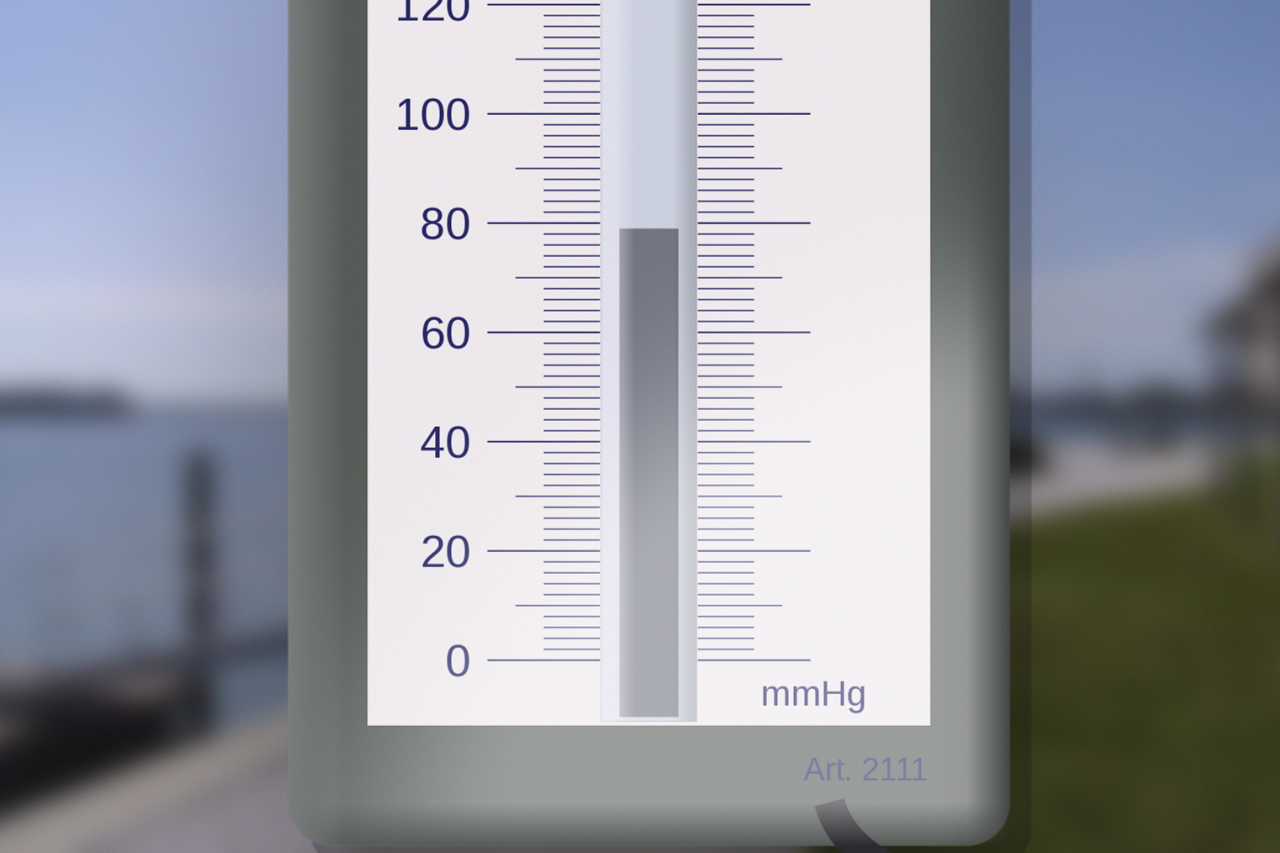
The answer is 79 mmHg
